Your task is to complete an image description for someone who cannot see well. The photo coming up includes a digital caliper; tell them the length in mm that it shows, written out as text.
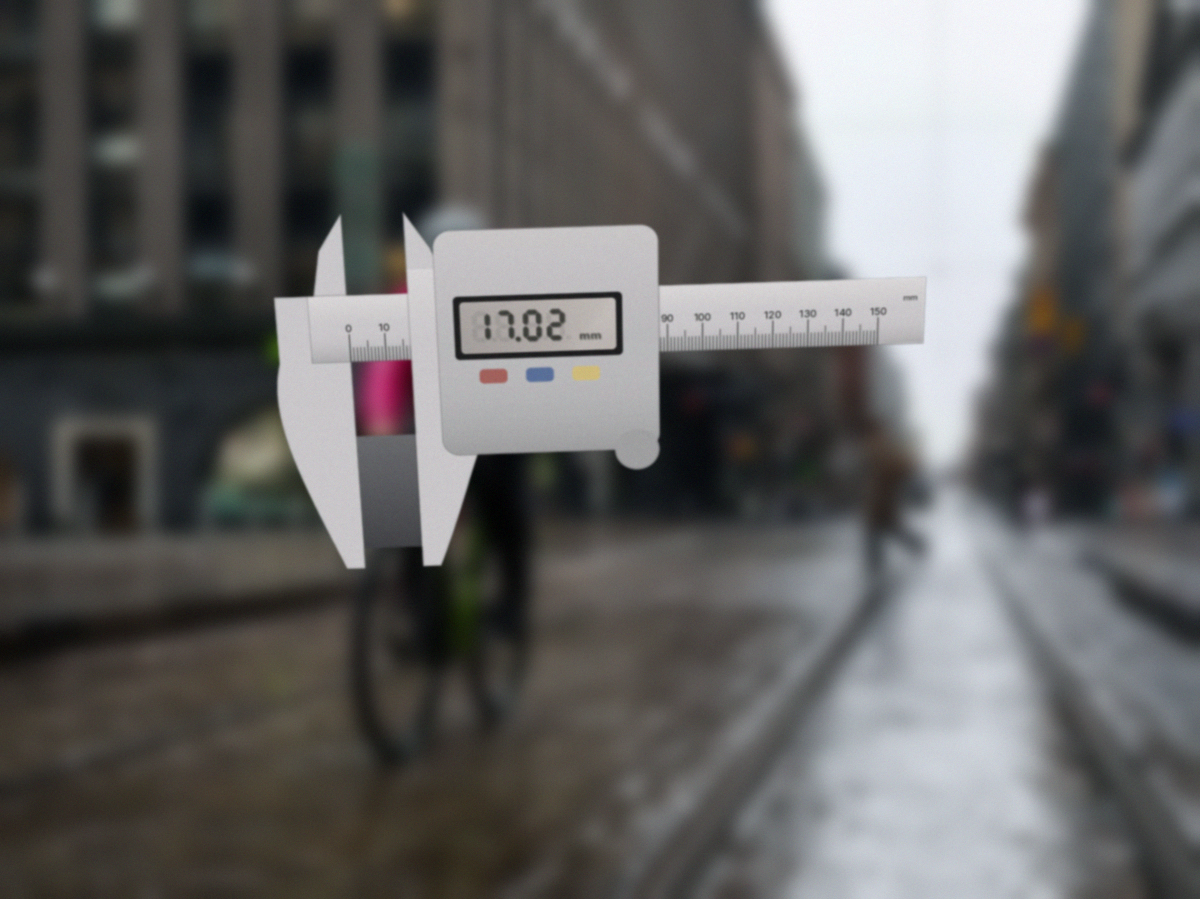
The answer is 17.02 mm
